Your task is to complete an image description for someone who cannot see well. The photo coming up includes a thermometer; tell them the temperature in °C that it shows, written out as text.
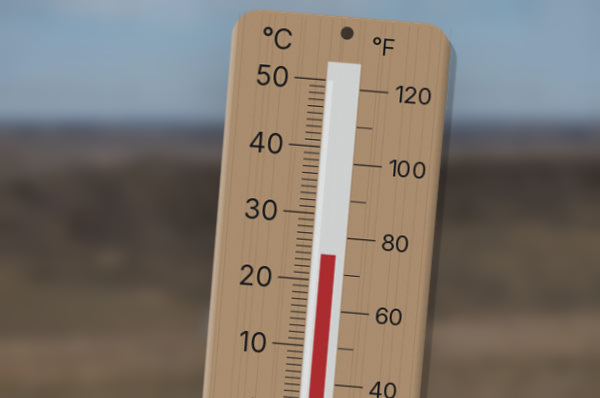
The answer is 24 °C
